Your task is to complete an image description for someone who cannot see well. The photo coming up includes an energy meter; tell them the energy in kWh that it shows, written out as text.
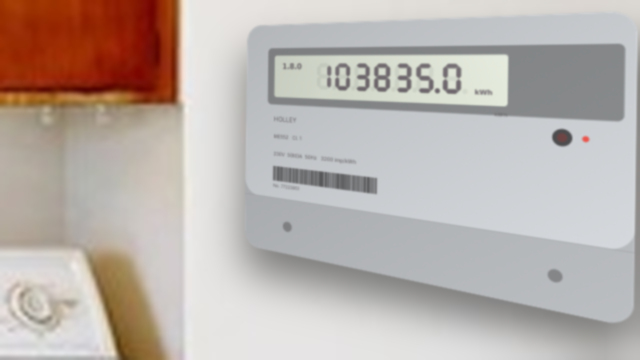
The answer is 103835.0 kWh
